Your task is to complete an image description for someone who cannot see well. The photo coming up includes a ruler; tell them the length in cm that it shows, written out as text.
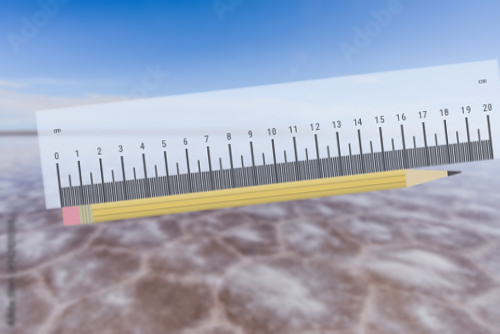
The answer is 18.5 cm
